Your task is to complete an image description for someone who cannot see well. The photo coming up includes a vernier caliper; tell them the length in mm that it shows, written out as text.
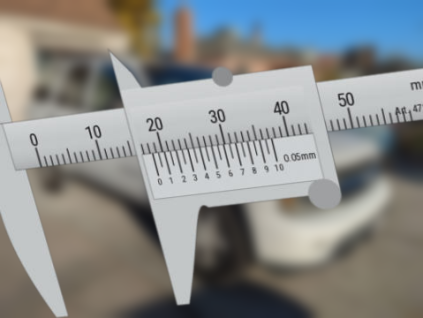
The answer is 18.4 mm
